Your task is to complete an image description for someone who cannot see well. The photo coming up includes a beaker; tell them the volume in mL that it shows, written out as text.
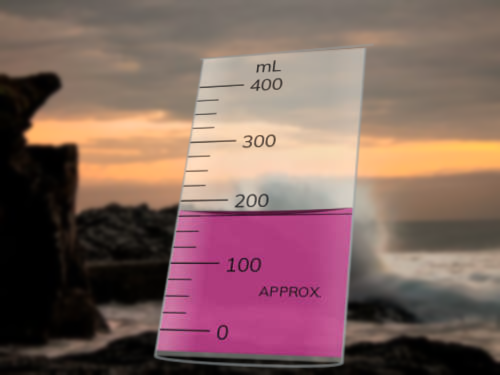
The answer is 175 mL
